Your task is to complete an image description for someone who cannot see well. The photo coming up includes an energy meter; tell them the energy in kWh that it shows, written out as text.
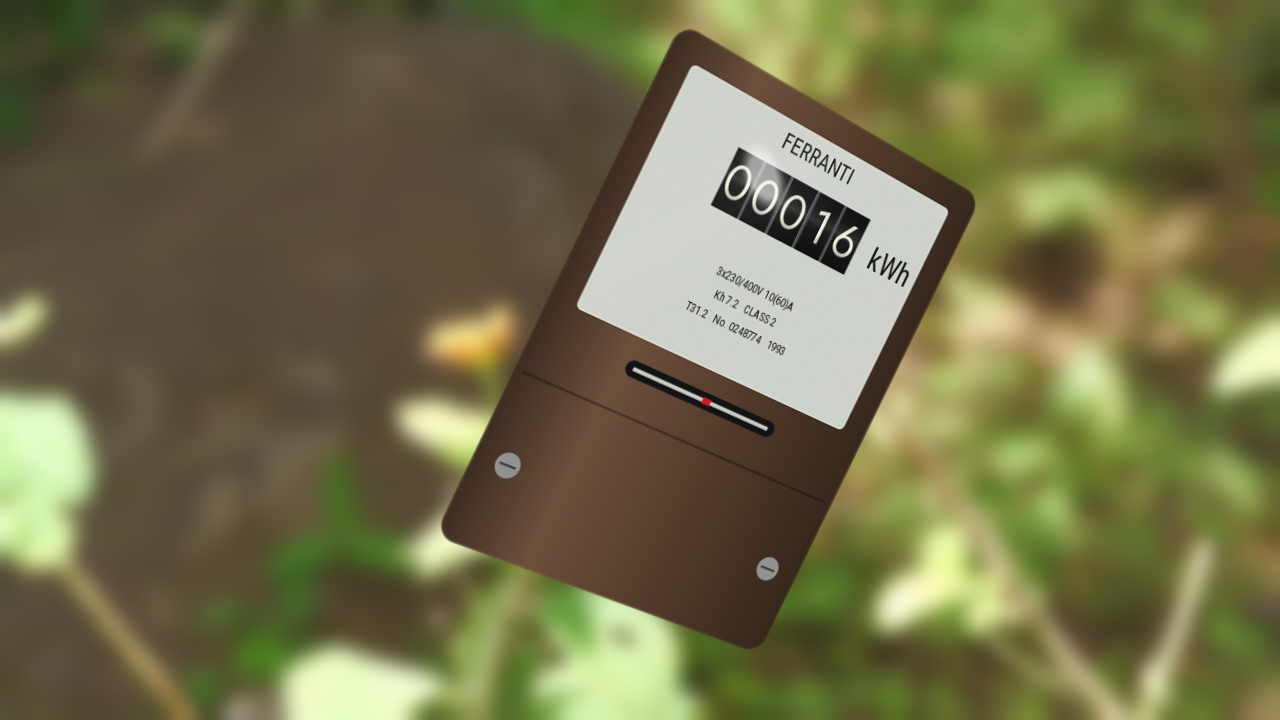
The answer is 16 kWh
